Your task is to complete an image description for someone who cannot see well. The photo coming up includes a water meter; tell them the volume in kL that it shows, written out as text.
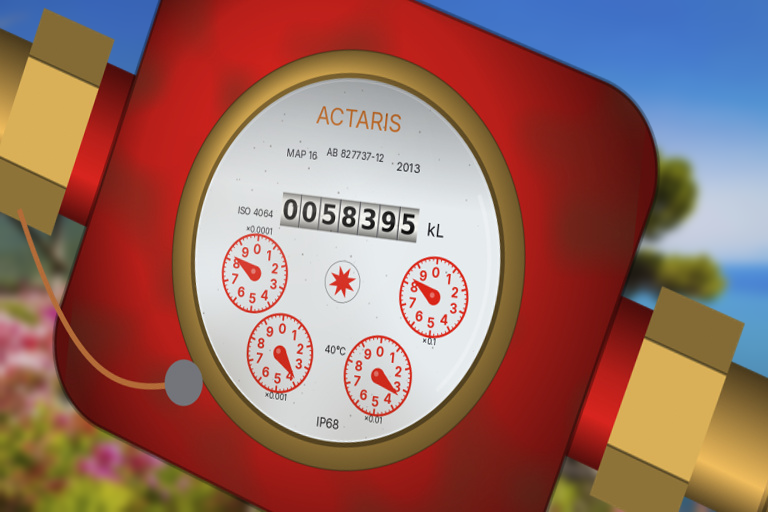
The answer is 58395.8338 kL
